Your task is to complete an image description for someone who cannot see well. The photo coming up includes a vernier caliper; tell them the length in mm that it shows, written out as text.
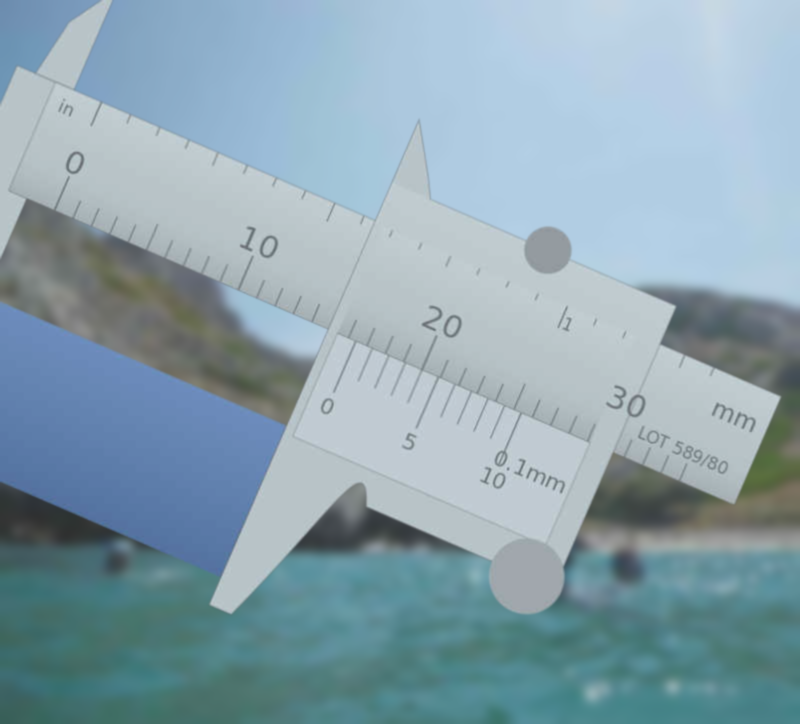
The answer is 16.4 mm
